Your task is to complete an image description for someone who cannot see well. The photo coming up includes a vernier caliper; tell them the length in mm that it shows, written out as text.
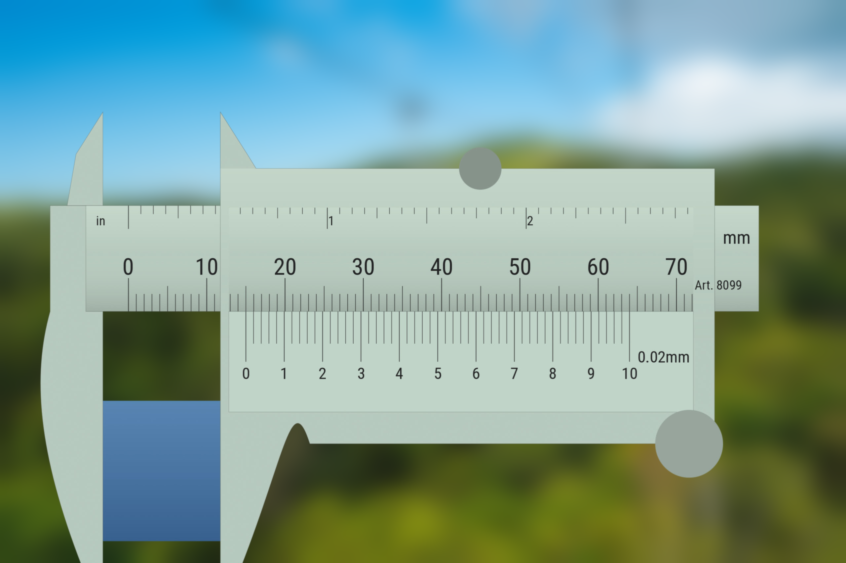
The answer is 15.0 mm
